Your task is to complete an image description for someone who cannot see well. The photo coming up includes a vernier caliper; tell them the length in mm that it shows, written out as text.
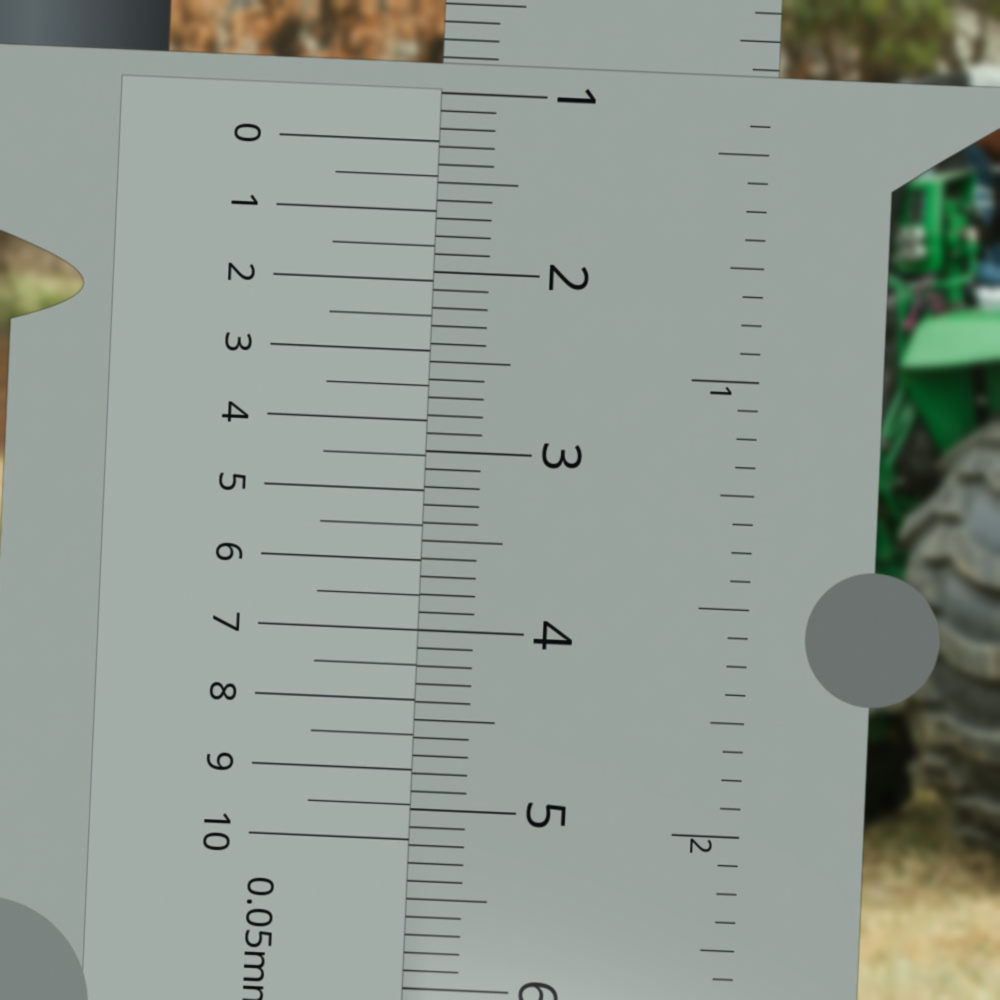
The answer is 12.7 mm
